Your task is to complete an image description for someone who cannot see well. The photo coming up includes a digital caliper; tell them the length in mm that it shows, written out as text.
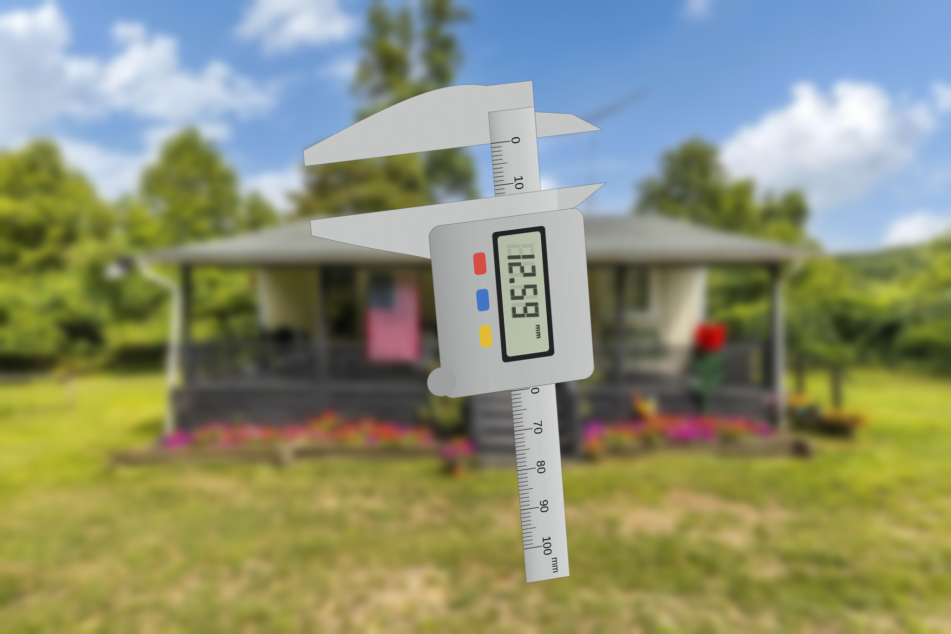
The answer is 12.59 mm
